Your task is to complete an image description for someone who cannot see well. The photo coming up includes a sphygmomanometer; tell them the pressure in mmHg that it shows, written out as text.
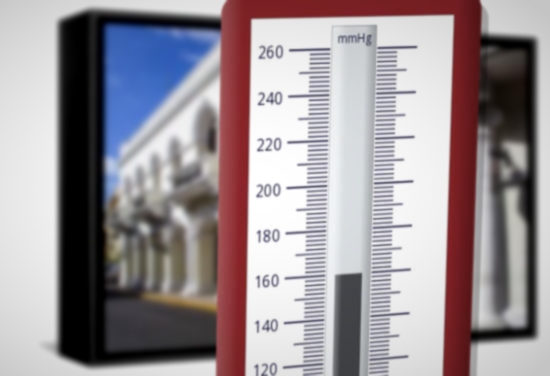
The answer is 160 mmHg
